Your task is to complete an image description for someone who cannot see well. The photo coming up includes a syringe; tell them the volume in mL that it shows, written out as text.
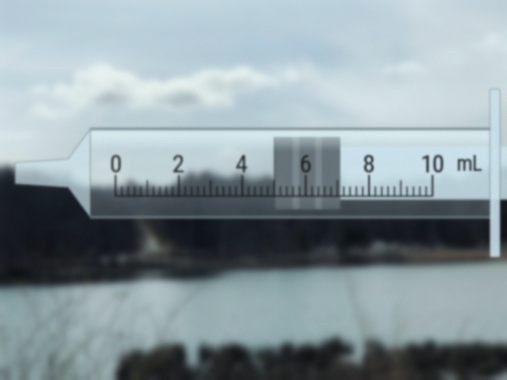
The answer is 5 mL
